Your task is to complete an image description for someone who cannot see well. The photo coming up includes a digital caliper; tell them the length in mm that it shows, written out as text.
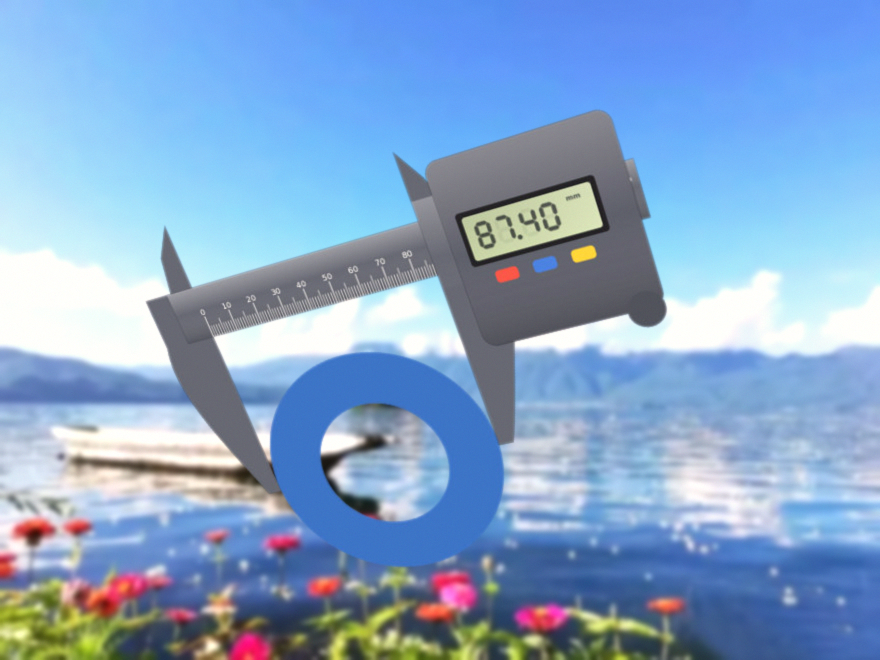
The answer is 87.40 mm
